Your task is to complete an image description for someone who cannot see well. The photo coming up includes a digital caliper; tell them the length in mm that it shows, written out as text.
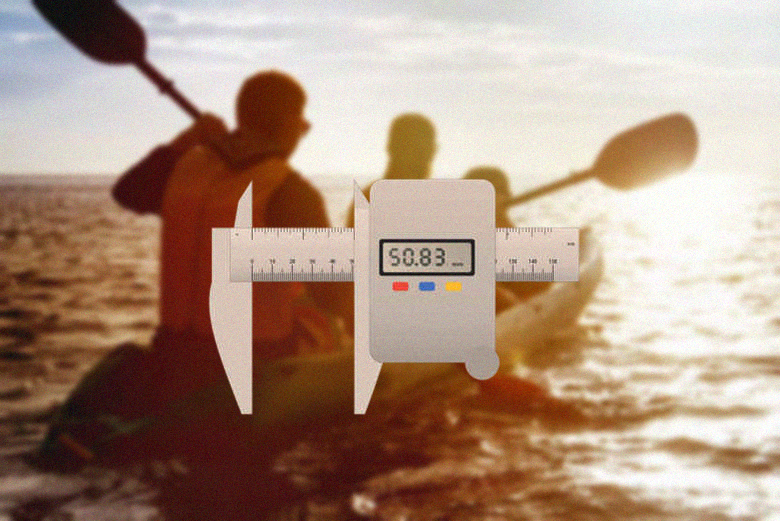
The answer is 50.83 mm
